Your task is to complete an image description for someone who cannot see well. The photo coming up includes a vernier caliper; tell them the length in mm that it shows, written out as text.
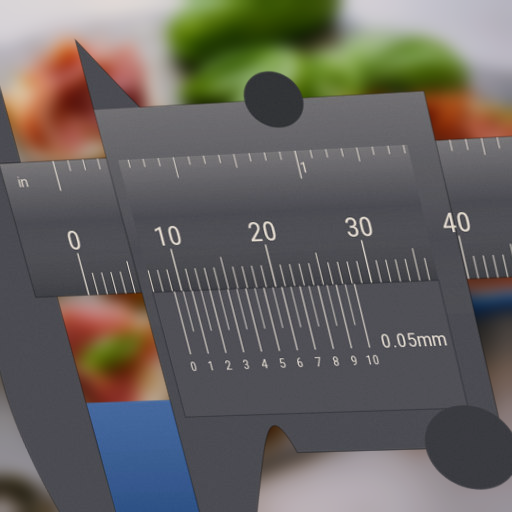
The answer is 9.2 mm
